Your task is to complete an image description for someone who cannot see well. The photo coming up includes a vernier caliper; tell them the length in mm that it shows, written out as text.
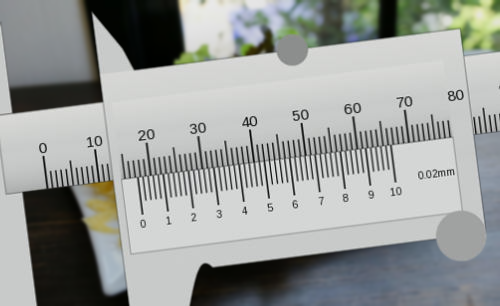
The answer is 17.5 mm
